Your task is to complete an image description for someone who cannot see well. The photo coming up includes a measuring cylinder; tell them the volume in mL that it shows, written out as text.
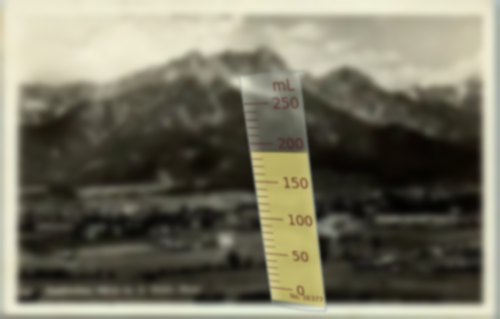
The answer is 190 mL
